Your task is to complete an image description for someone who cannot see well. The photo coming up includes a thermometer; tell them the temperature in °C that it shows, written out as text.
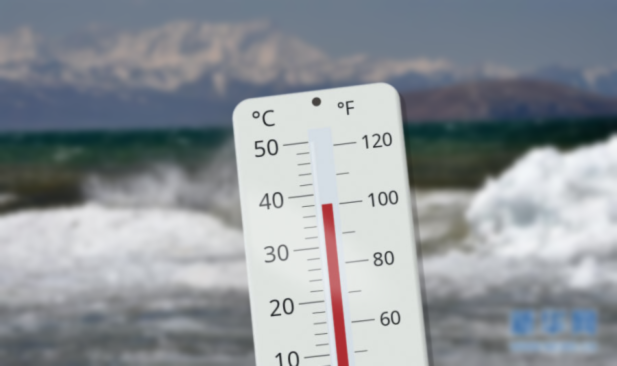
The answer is 38 °C
